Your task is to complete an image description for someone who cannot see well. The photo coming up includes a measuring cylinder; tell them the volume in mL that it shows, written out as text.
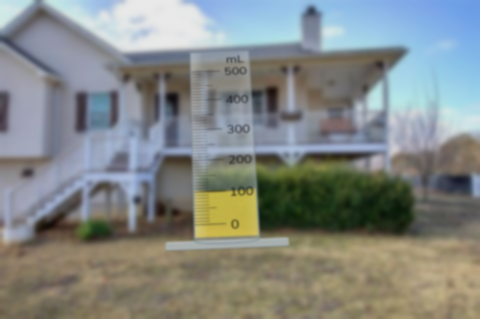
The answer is 100 mL
